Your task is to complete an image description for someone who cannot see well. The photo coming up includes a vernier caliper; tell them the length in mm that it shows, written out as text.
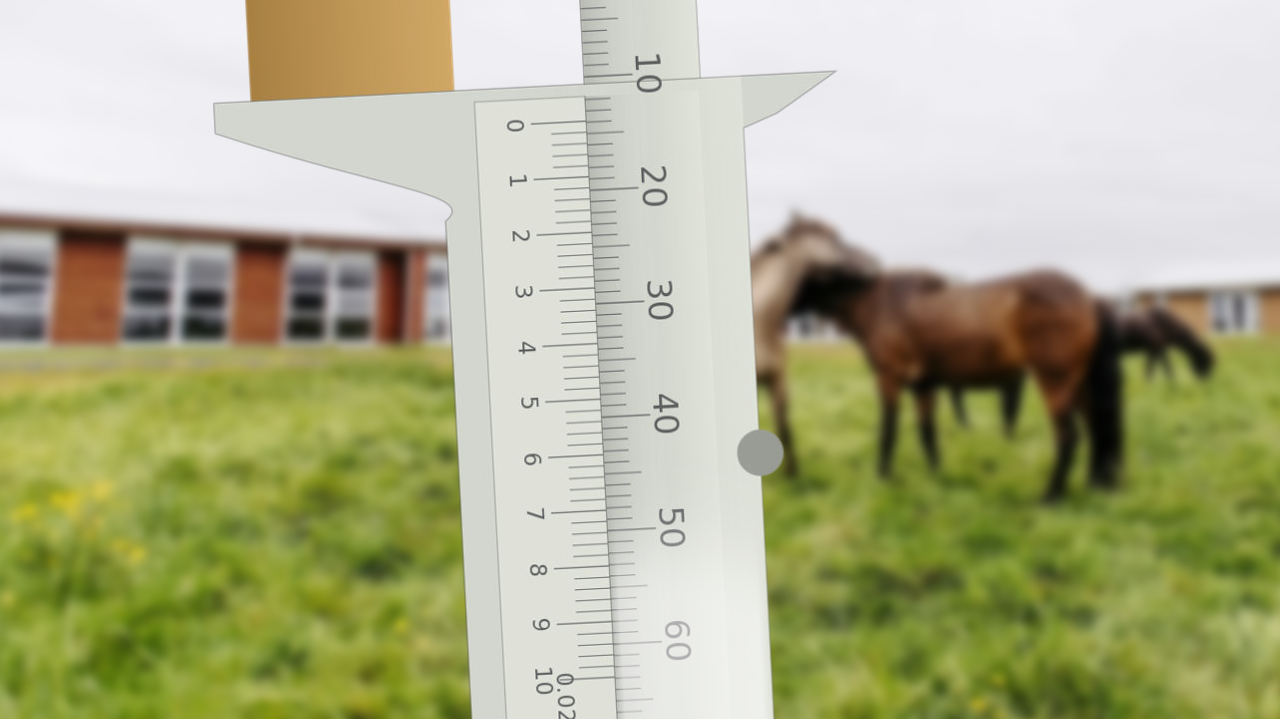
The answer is 13.9 mm
